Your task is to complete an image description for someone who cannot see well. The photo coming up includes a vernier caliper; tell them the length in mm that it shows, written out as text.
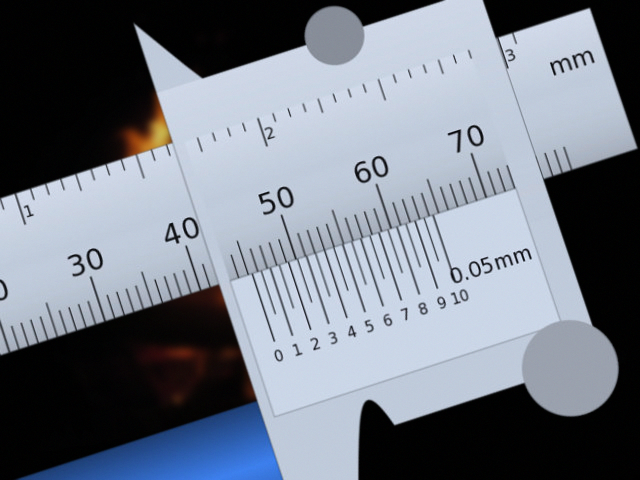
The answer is 45.4 mm
